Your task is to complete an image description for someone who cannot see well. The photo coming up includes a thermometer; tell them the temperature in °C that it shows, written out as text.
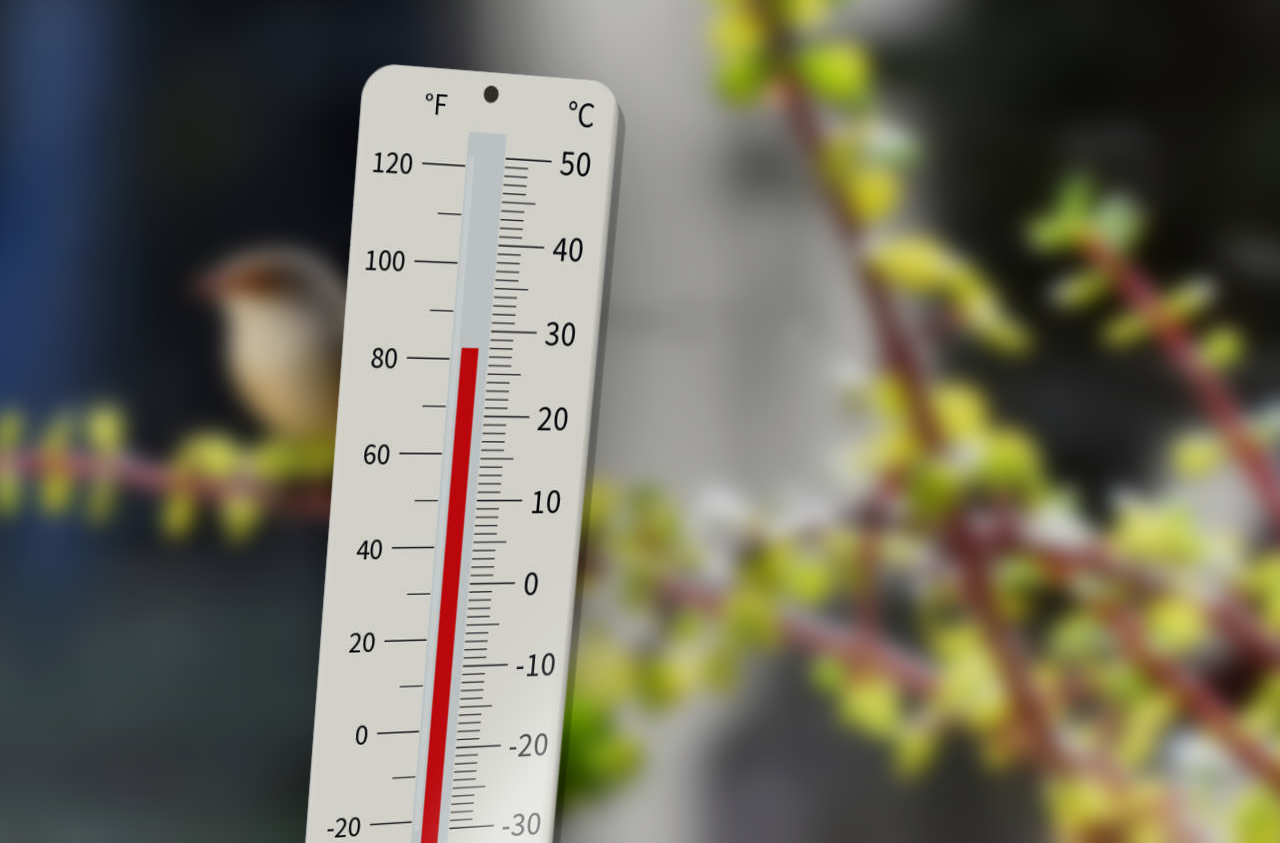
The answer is 28 °C
